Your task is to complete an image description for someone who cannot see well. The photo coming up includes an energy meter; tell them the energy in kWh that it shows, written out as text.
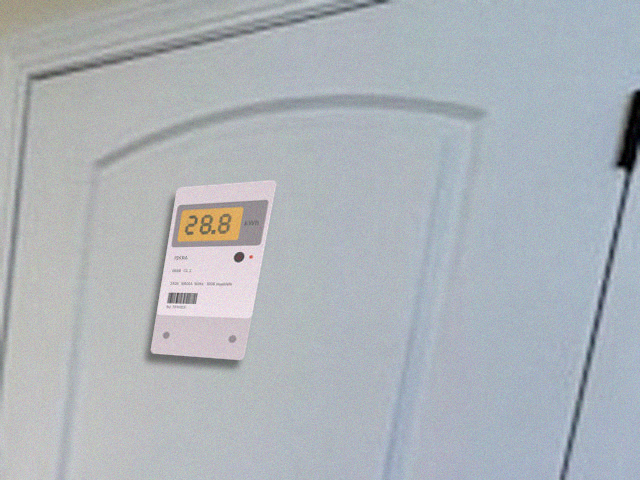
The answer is 28.8 kWh
